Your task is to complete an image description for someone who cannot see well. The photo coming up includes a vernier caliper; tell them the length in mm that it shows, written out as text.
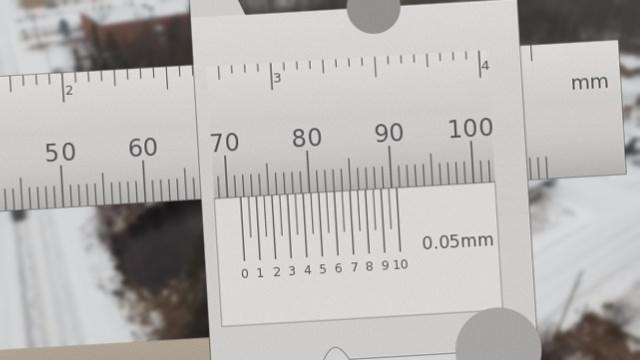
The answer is 71.6 mm
